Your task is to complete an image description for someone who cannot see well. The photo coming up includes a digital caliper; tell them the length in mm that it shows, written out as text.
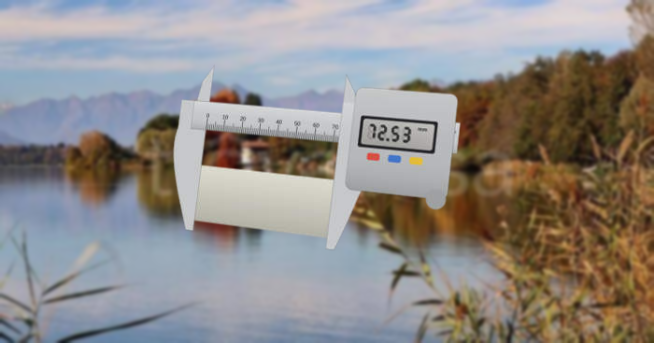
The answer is 72.53 mm
